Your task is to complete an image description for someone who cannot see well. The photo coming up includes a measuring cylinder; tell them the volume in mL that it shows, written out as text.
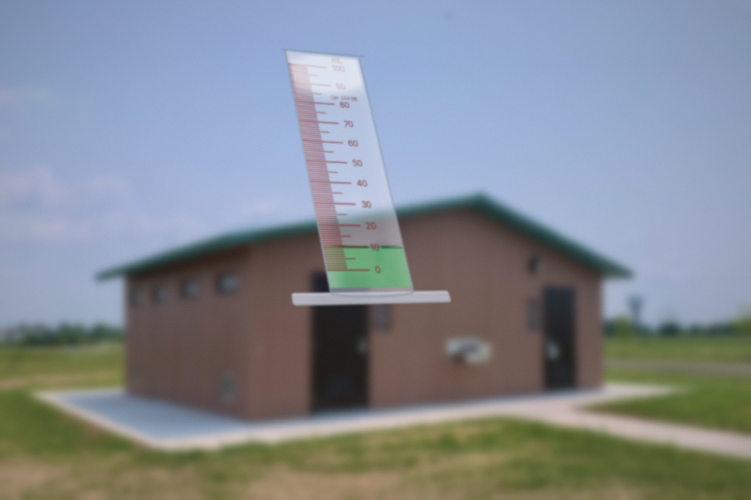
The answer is 10 mL
